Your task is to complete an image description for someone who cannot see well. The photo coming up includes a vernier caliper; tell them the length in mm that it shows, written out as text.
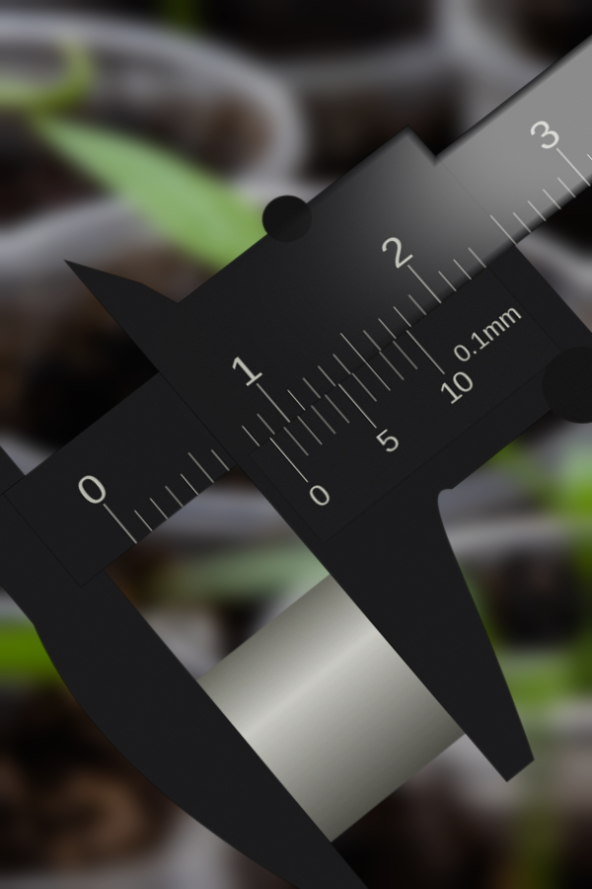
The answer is 8.7 mm
